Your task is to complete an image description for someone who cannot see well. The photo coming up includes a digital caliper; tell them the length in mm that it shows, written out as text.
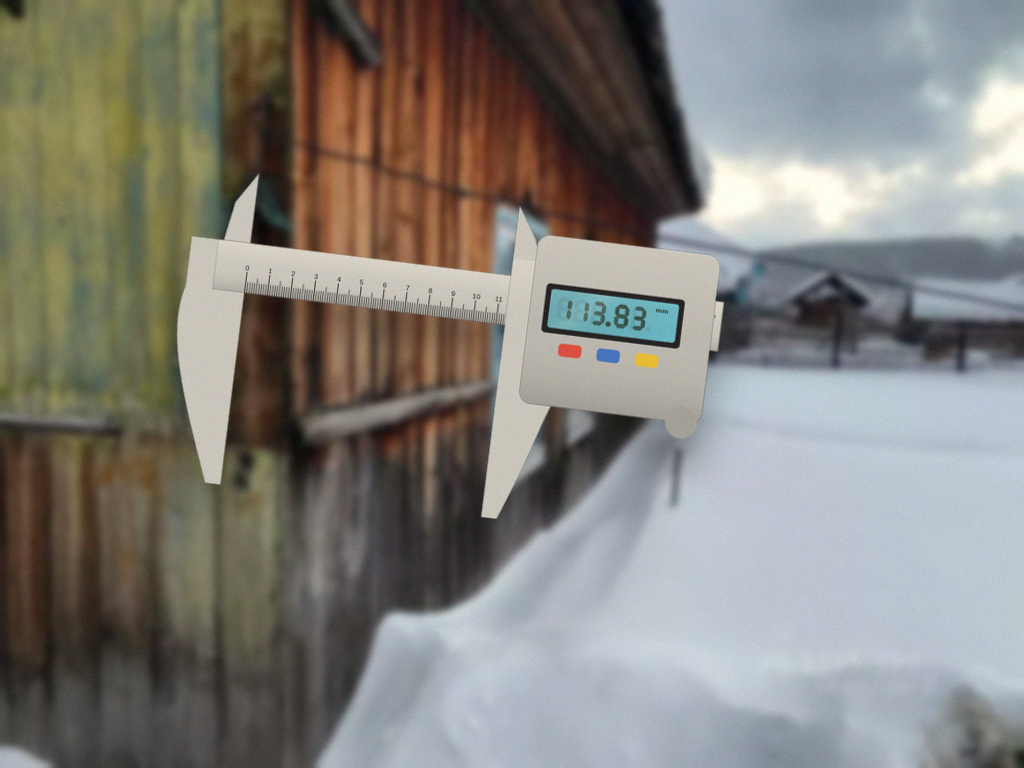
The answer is 113.83 mm
